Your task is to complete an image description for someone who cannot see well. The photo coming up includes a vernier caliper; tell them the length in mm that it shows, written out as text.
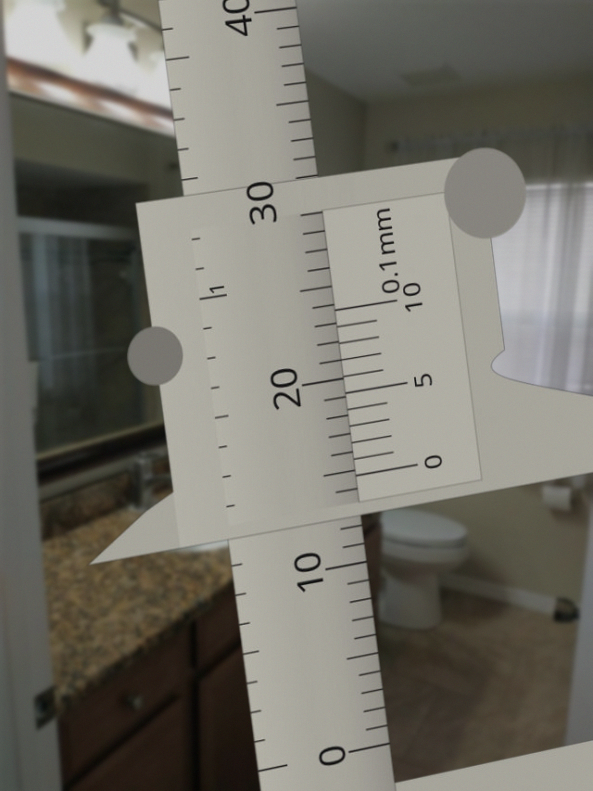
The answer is 14.7 mm
